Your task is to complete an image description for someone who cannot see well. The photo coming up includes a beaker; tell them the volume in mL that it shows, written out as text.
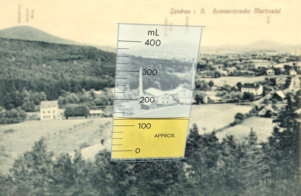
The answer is 125 mL
